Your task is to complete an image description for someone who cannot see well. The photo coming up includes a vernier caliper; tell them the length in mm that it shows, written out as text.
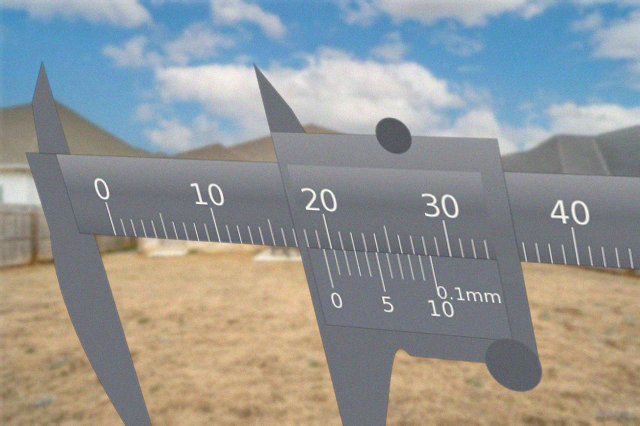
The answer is 19.3 mm
